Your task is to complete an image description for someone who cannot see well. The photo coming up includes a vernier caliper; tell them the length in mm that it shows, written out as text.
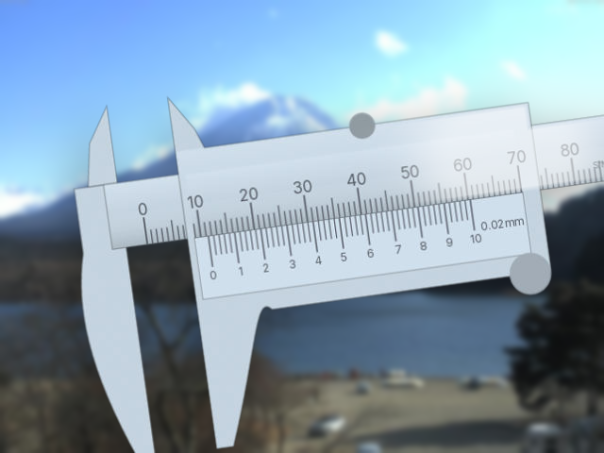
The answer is 11.4 mm
